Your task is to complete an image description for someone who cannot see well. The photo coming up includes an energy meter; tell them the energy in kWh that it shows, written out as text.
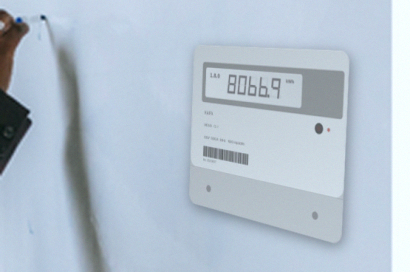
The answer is 8066.9 kWh
